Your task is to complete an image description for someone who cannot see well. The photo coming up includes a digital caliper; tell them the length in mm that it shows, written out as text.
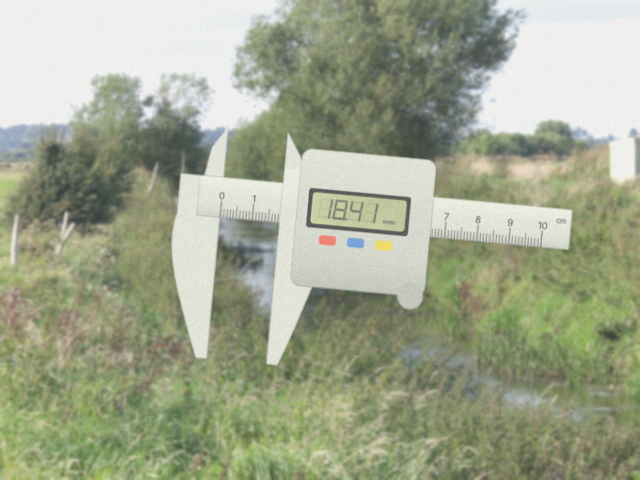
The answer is 18.41 mm
